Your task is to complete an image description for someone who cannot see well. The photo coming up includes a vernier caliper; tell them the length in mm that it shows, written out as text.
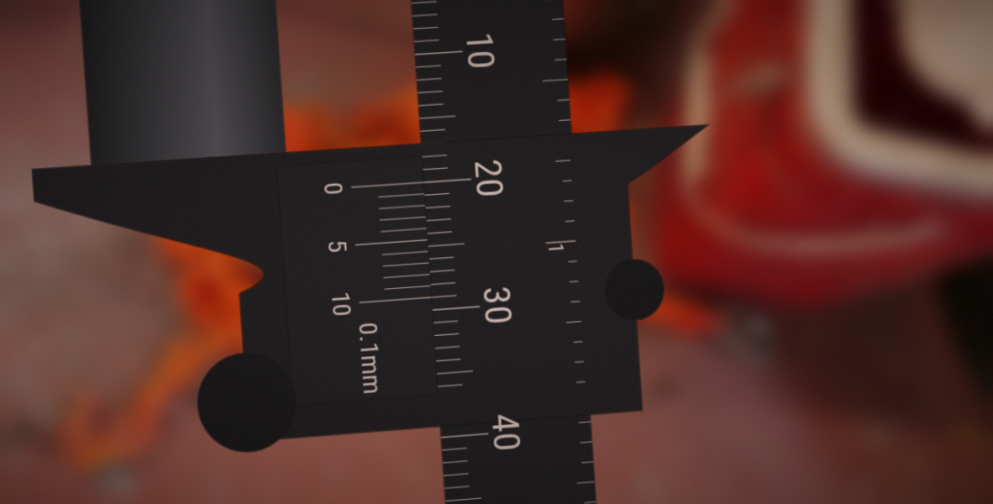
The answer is 20.0 mm
